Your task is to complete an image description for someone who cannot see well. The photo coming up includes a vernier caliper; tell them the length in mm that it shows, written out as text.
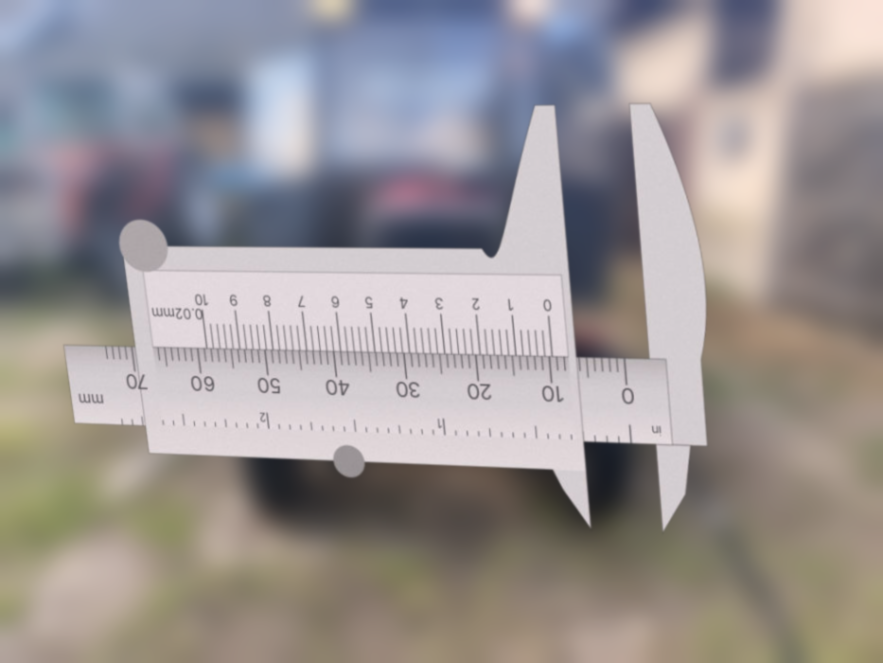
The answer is 9.6 mm
